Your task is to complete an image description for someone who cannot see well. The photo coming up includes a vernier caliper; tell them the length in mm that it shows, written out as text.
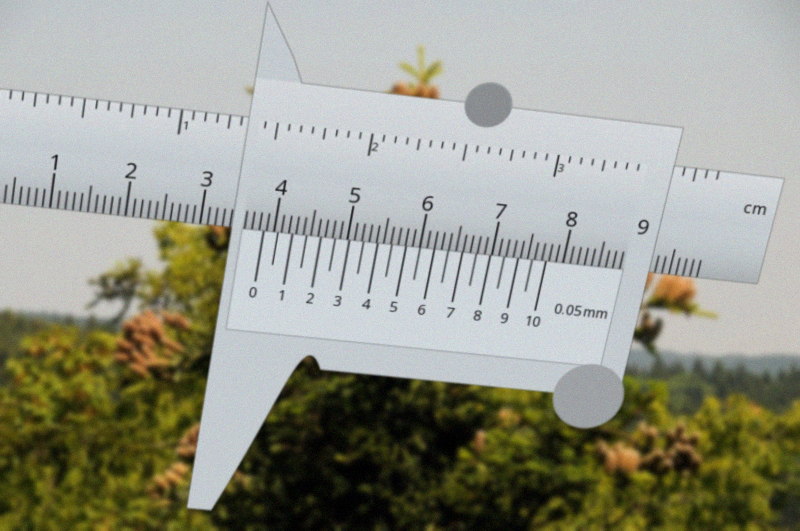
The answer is 38.6 mm
